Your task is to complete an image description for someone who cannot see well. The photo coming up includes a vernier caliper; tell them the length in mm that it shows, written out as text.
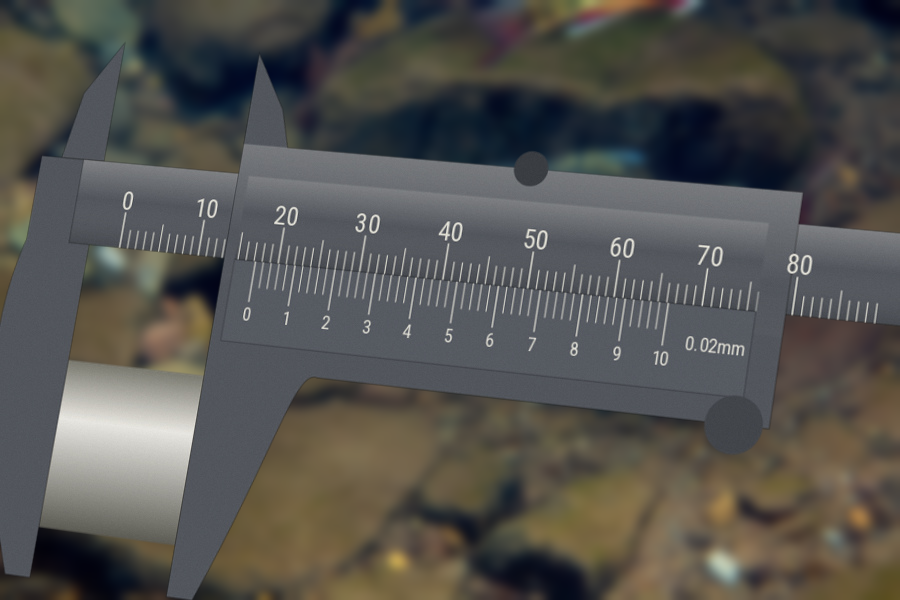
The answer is 17.2 mm
